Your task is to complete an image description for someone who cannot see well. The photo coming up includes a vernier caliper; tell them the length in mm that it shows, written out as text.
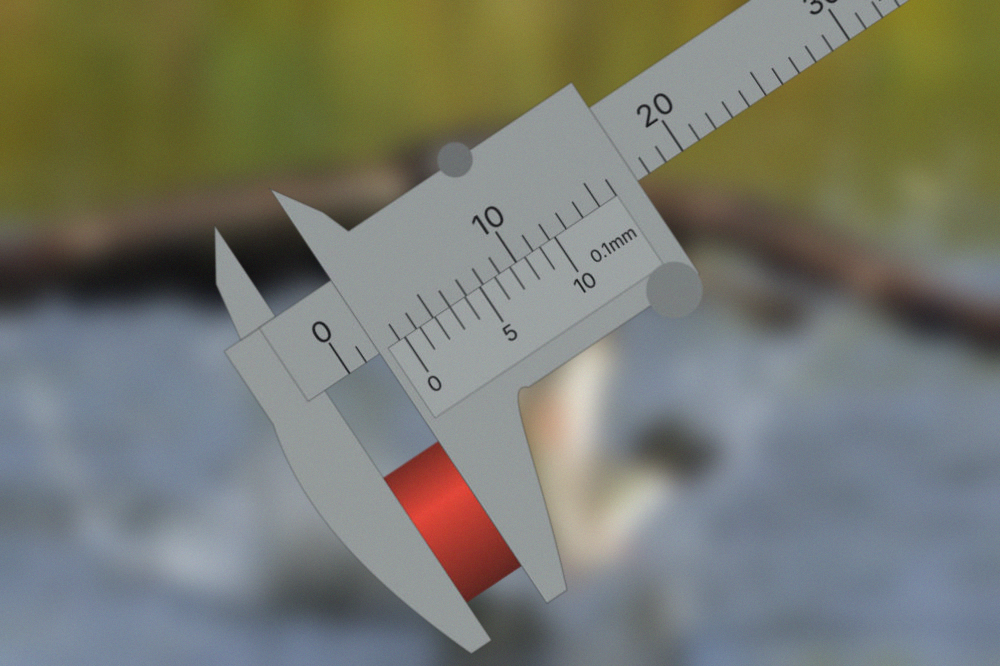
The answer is 3.3 mm
